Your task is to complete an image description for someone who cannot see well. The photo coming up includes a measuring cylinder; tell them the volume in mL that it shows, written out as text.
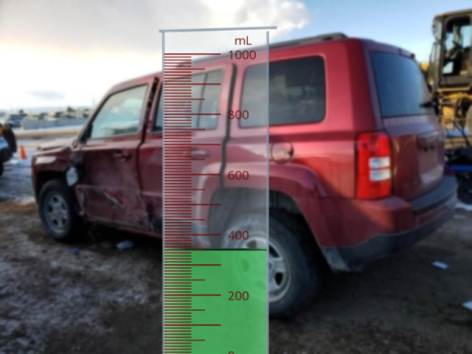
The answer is 350 mL
